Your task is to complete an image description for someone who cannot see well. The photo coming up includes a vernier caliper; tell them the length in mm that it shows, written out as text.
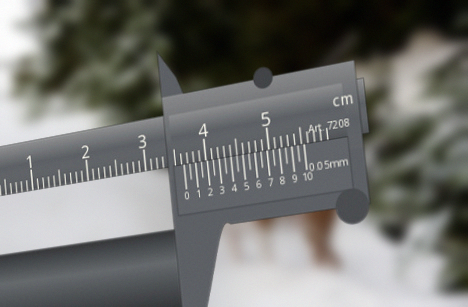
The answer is 36.4 mm
